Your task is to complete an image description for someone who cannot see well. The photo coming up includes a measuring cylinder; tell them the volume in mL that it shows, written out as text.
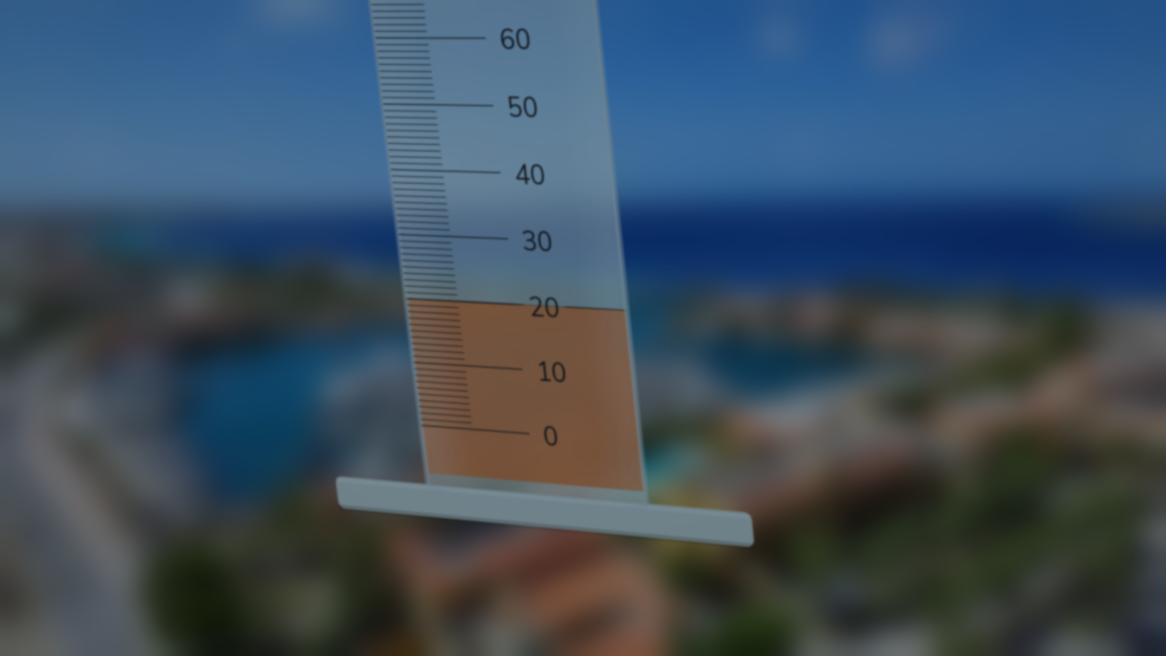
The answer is 20 mL
